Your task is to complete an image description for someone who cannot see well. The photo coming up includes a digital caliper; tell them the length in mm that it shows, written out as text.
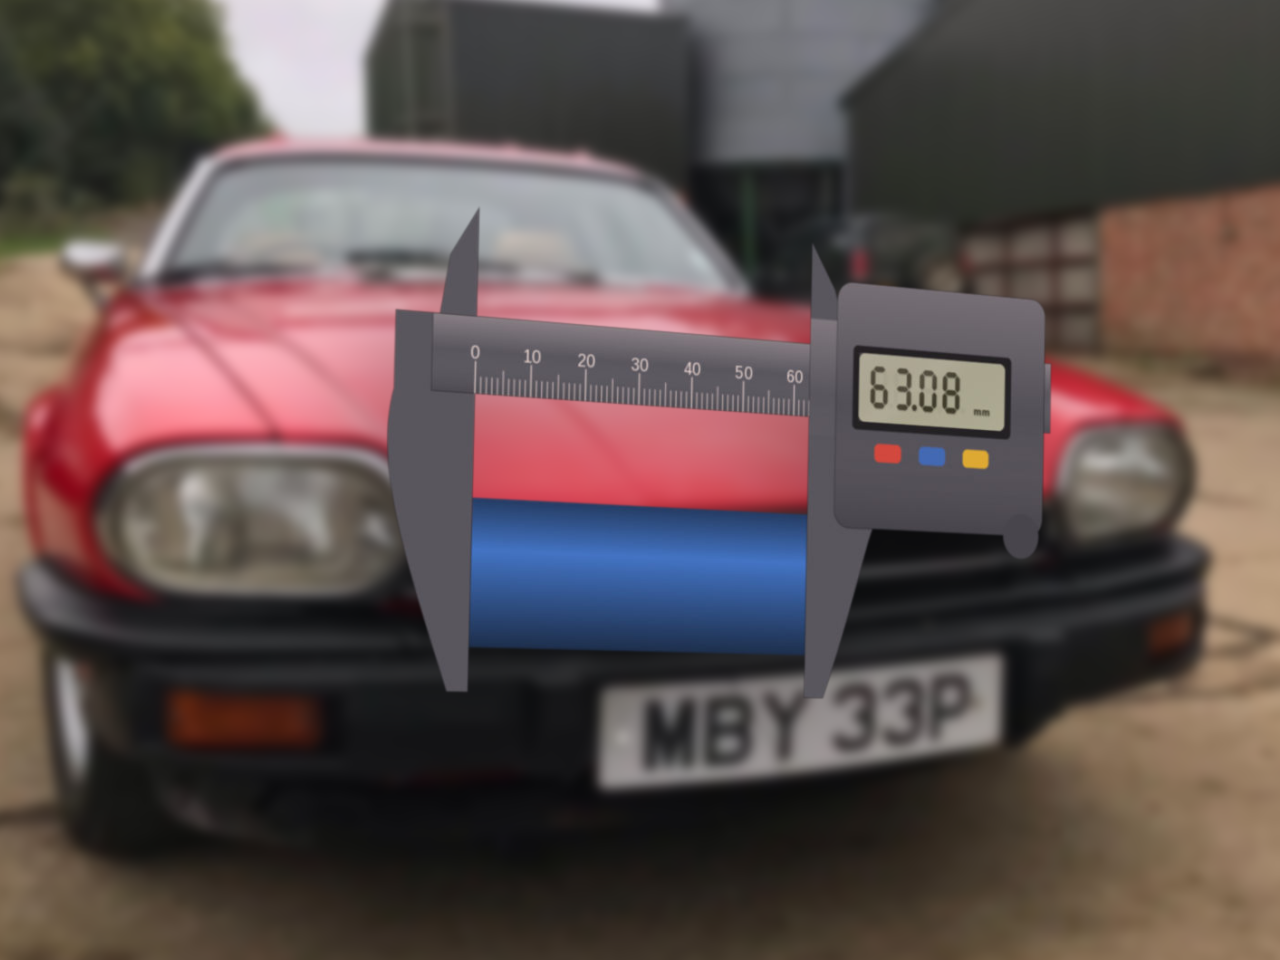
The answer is 63.08 mm
